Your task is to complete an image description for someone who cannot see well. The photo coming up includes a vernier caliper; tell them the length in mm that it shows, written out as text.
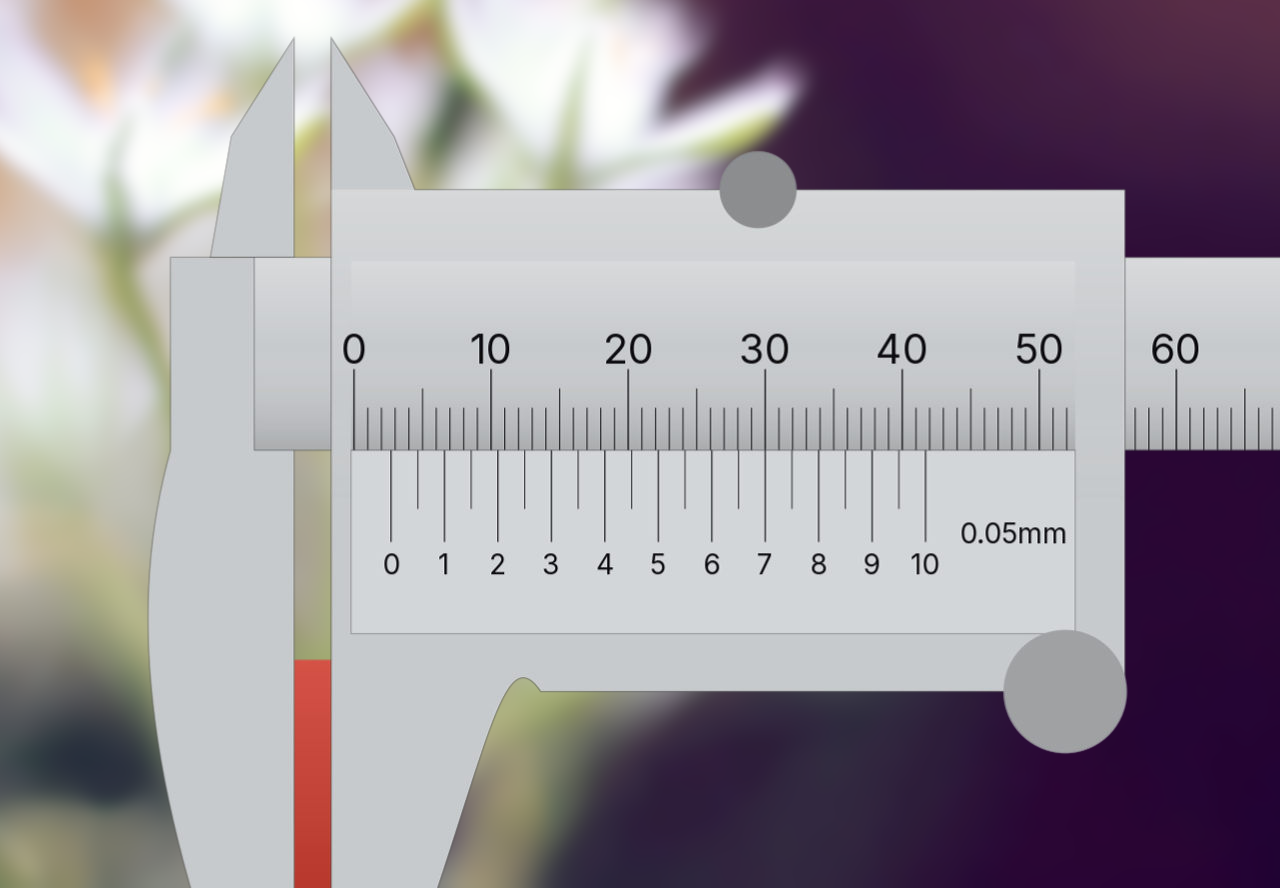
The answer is 2.7 mm
